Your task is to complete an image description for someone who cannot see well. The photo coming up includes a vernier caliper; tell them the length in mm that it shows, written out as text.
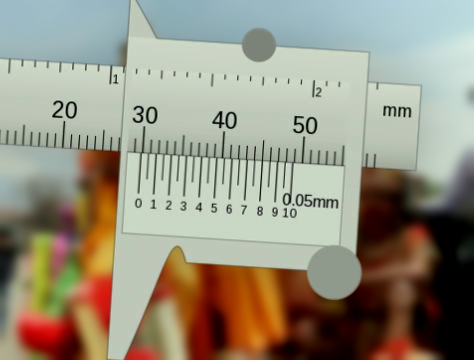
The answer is 29.8 mm
